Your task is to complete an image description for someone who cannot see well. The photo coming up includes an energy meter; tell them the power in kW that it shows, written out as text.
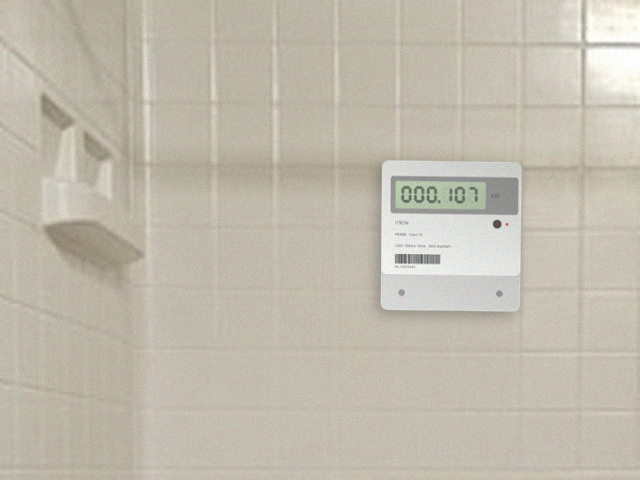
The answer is 0.107 kW
